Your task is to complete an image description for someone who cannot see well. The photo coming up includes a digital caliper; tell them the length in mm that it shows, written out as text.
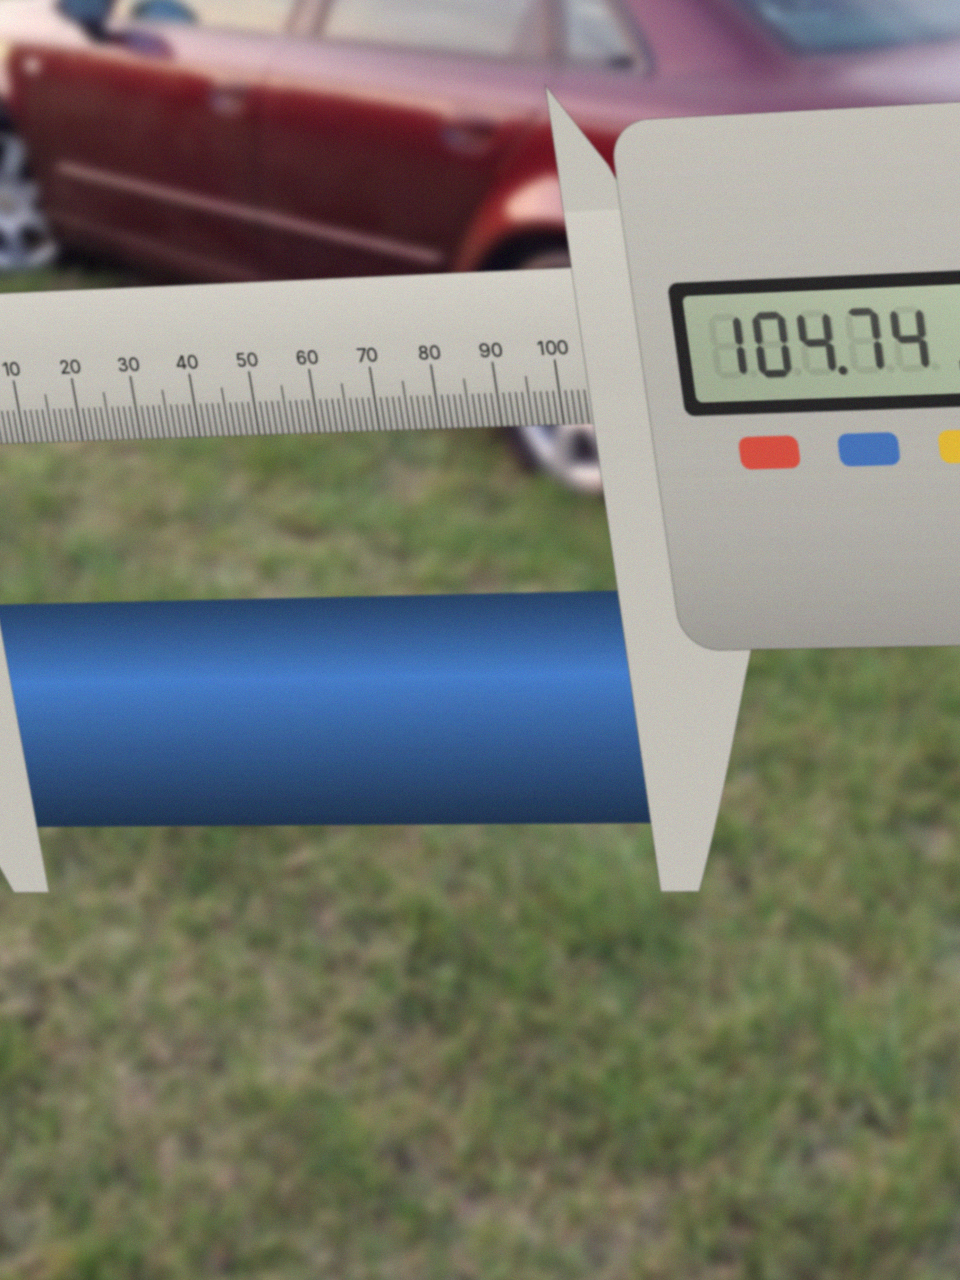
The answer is 104.74 mm
